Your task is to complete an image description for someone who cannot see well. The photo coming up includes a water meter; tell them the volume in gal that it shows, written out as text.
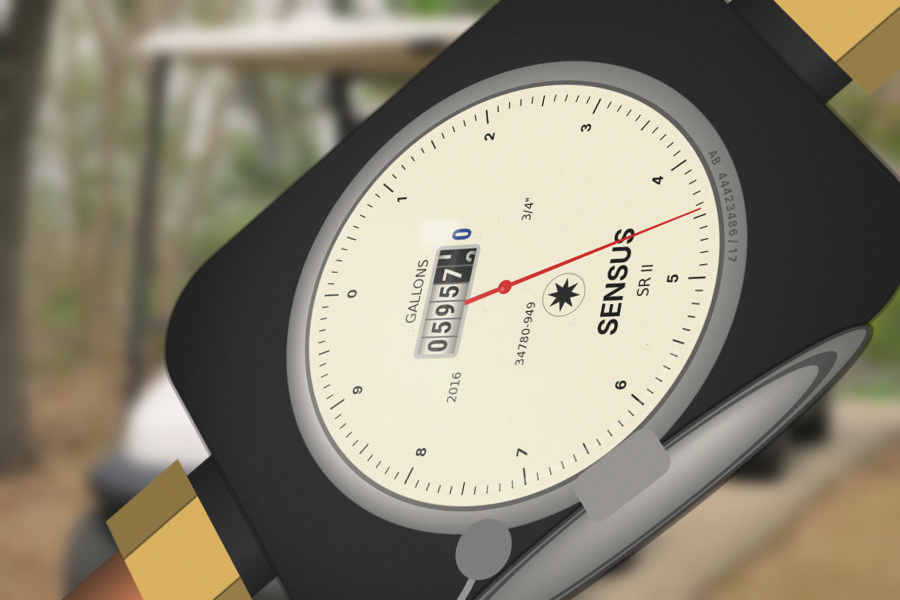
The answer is 595714.4 gal
